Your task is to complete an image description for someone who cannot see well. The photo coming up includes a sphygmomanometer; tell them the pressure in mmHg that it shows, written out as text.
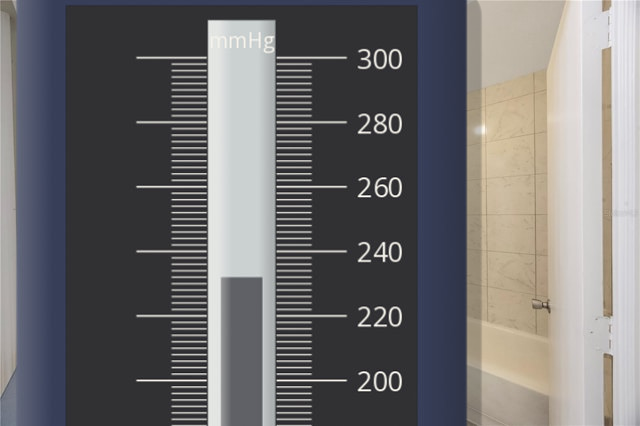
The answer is 232 mmHg
